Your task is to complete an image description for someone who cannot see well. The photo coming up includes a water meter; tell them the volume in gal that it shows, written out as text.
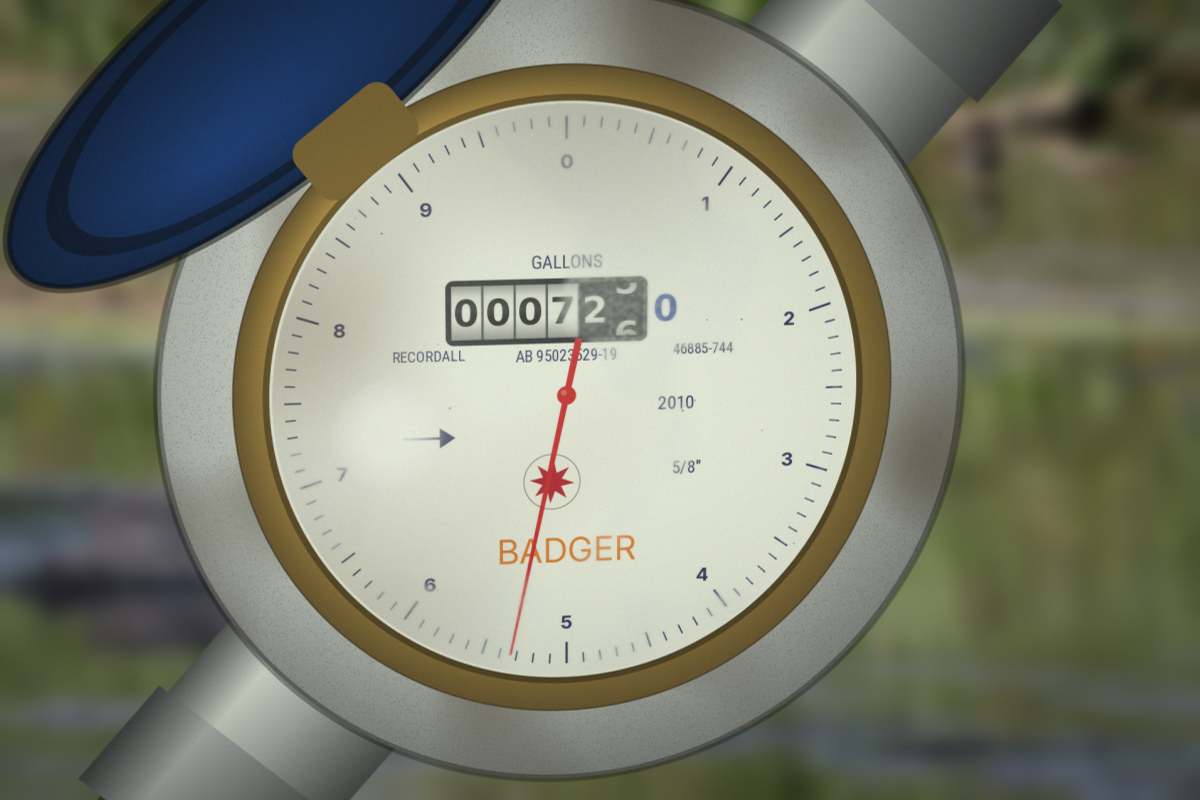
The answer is 7255.3 gal
